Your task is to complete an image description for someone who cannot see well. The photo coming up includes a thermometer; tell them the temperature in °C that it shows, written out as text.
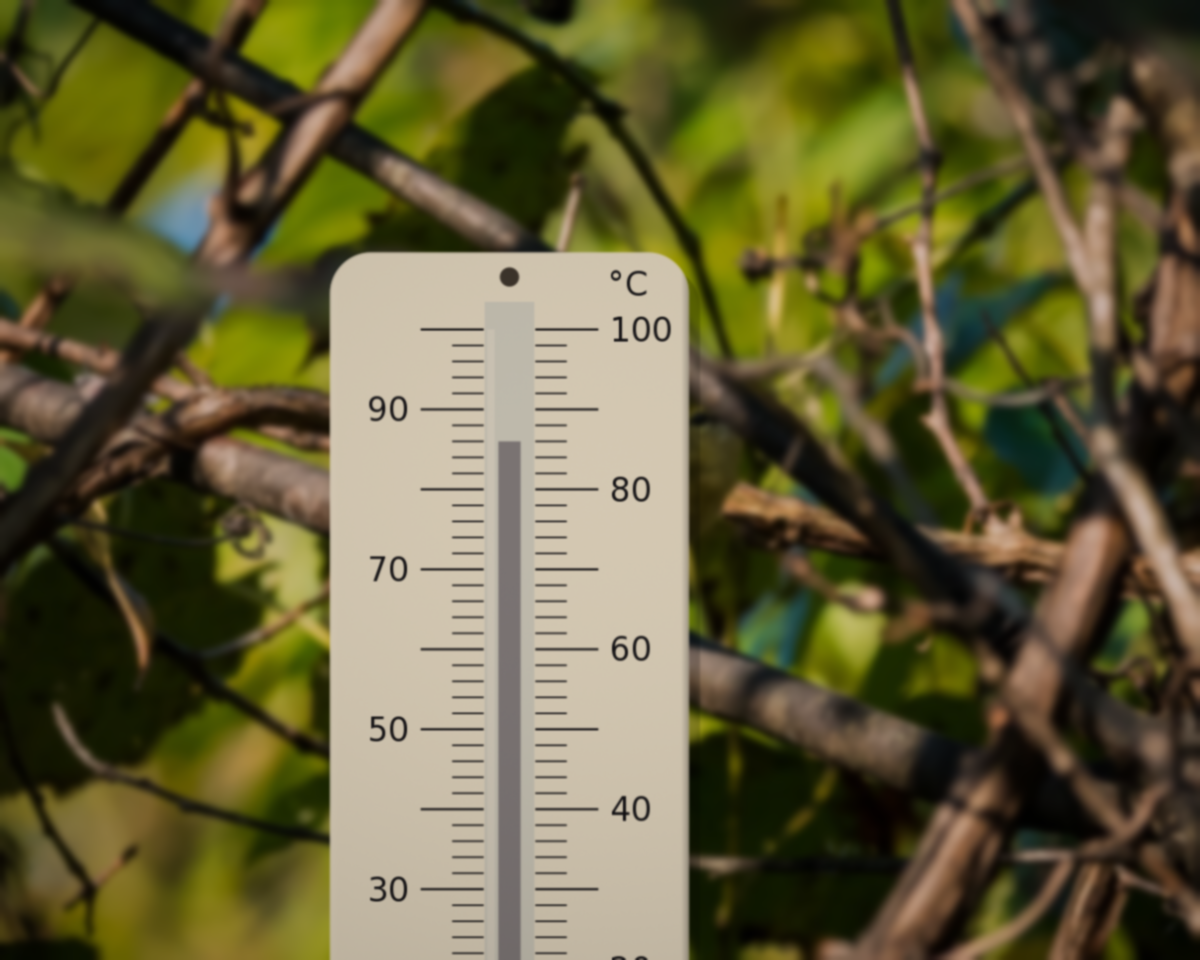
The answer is 86 °C
